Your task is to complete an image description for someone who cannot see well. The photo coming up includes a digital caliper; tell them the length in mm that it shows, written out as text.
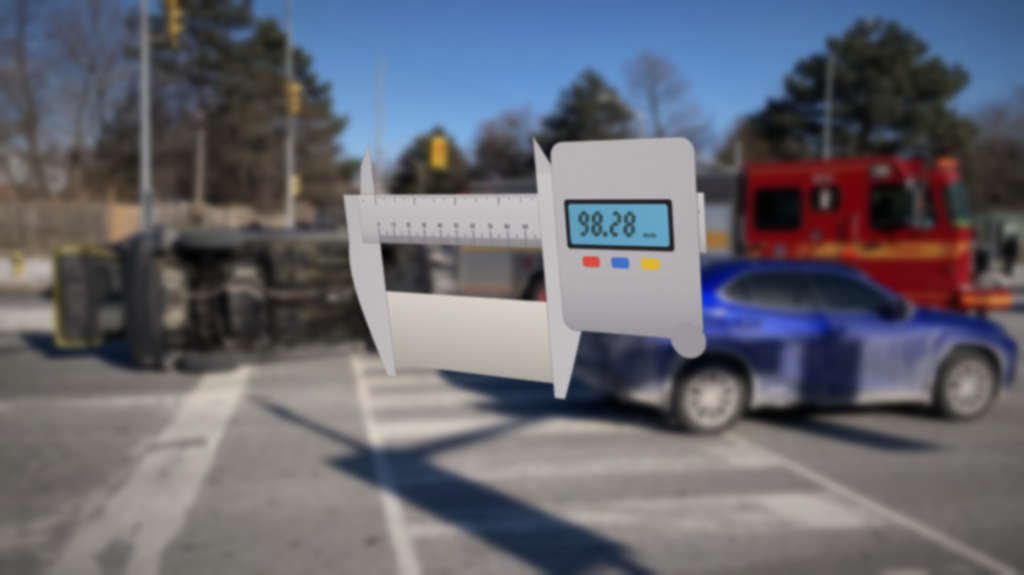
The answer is 98.28 mm
